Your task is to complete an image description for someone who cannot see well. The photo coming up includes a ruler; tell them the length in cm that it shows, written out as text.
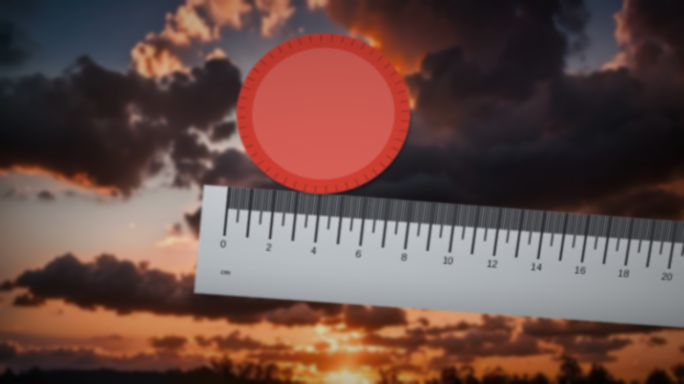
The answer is 7.5 cm
